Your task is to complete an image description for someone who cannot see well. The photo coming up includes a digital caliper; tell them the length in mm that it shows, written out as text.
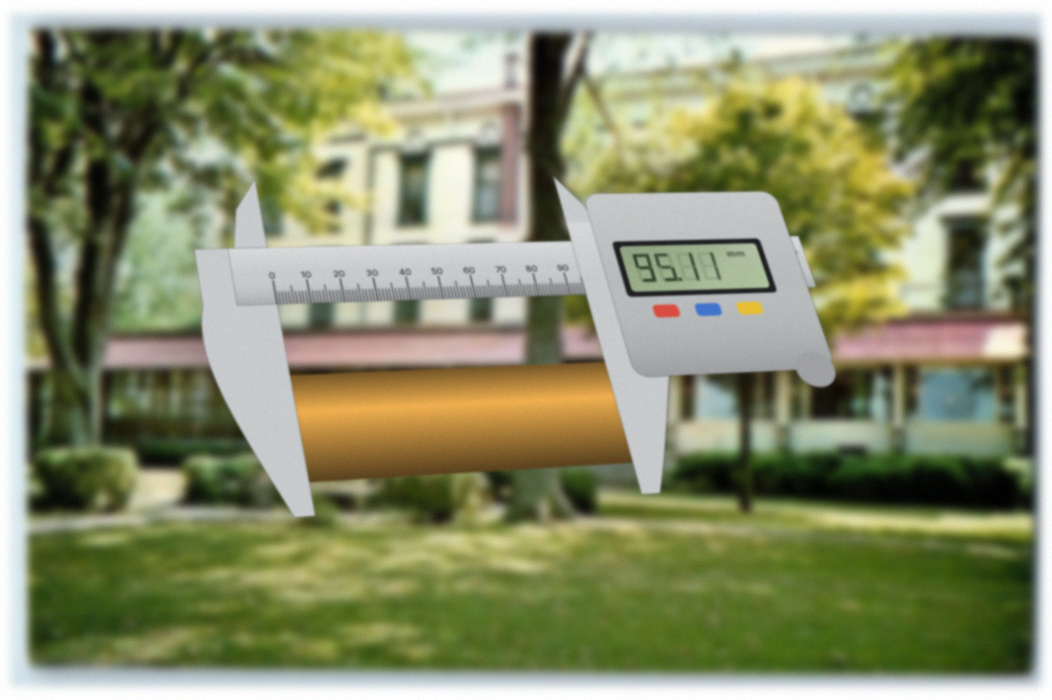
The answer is 95.11 mm
